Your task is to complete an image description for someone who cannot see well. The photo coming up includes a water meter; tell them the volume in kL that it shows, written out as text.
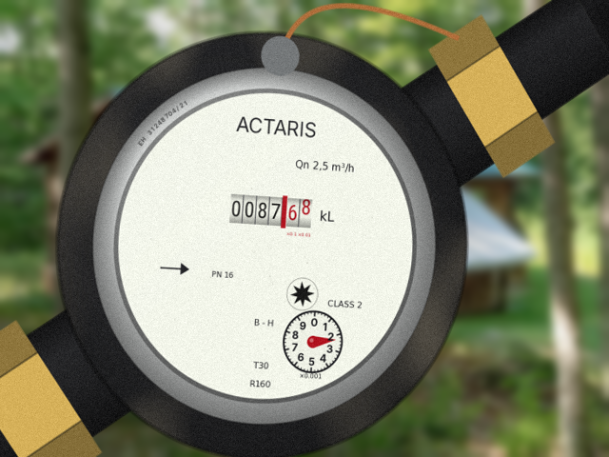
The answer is 87.682 kL
